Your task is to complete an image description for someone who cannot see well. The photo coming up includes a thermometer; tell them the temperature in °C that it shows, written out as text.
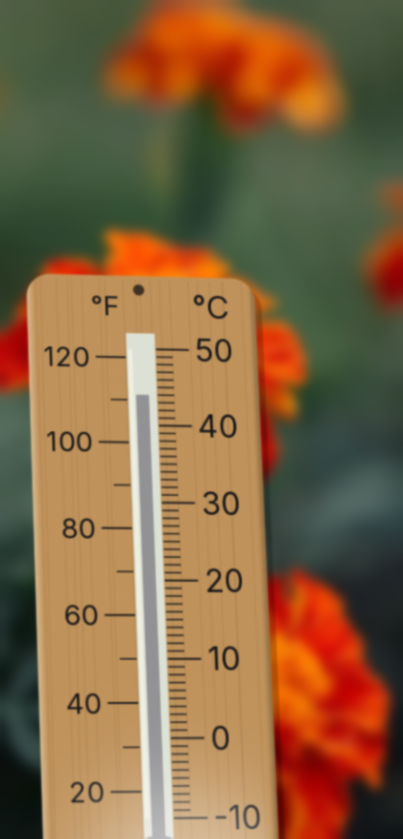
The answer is 44 °C
